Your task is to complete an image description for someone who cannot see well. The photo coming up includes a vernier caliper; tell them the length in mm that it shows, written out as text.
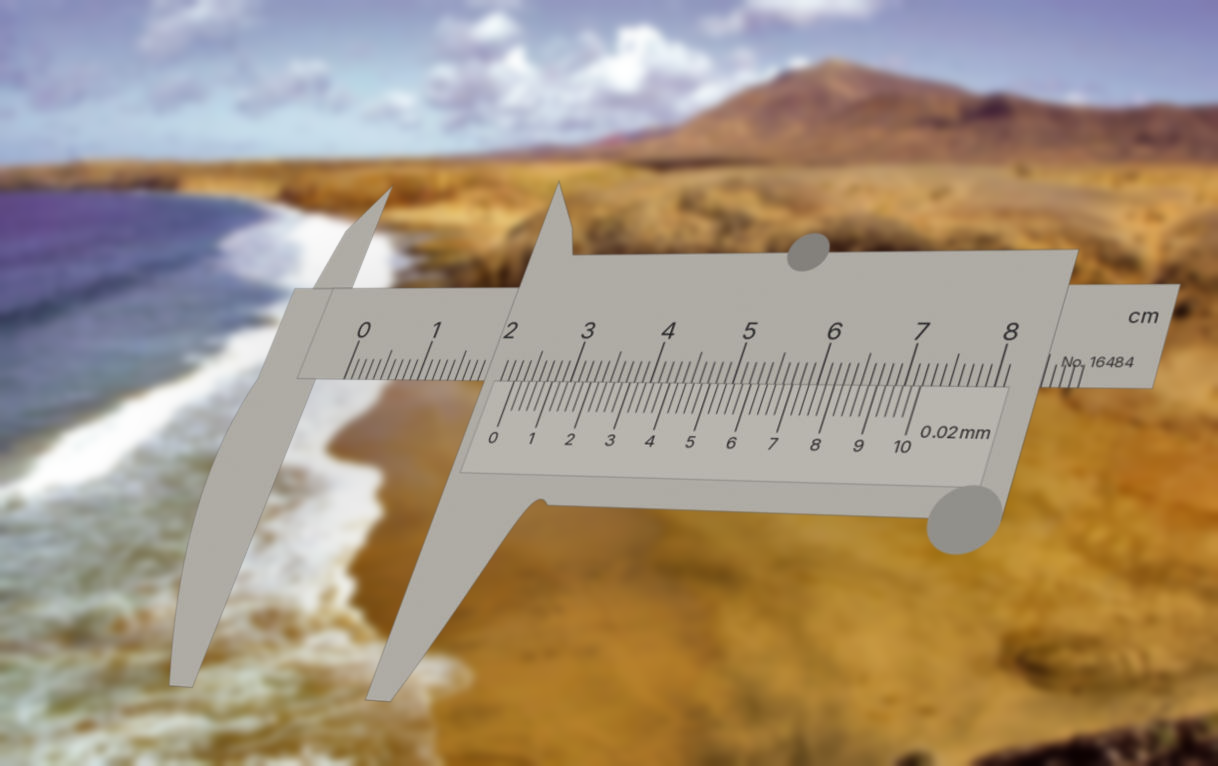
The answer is 22.8 mm
